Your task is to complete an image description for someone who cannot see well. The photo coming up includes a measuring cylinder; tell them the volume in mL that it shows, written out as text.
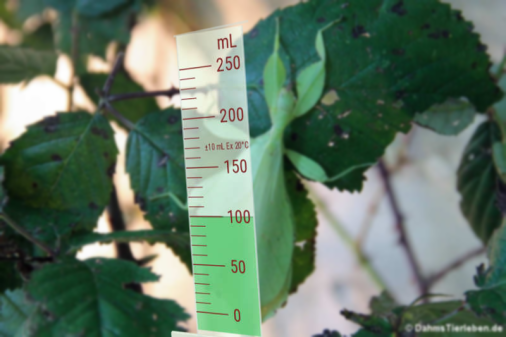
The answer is 100 mL
